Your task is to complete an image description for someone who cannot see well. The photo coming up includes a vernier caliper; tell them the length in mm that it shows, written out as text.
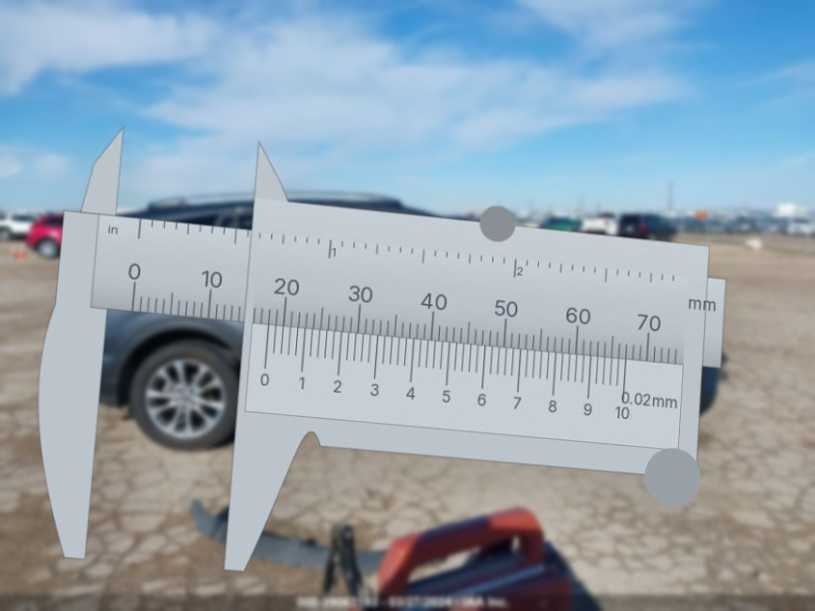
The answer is 18.0 mm
